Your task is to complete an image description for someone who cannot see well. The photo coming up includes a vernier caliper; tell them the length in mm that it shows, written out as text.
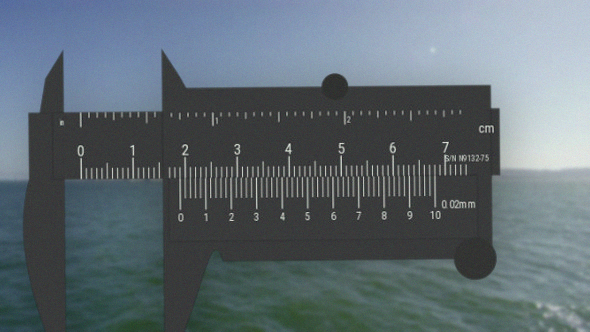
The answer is 19.0 mm
